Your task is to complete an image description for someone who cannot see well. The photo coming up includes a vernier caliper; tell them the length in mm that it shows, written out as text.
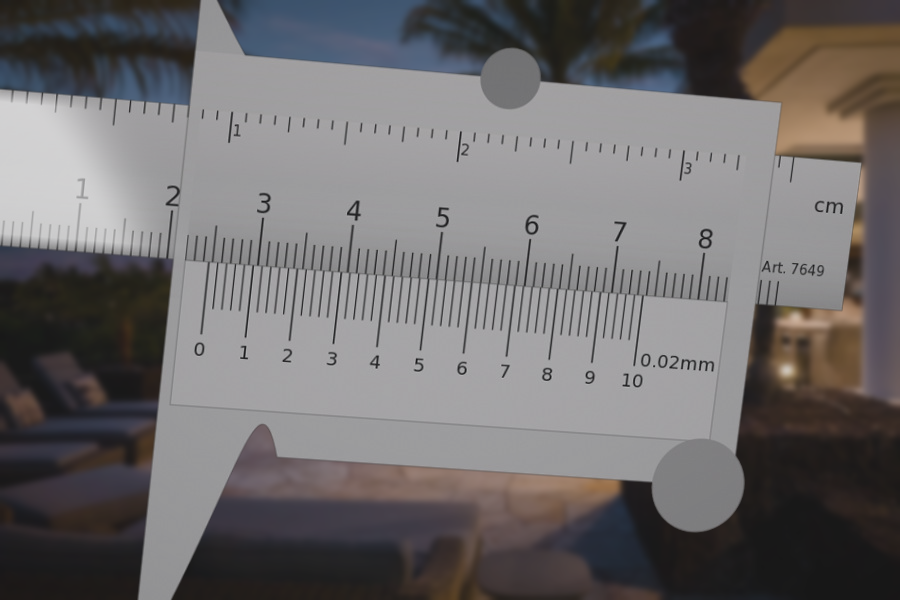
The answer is 24.6 mm
